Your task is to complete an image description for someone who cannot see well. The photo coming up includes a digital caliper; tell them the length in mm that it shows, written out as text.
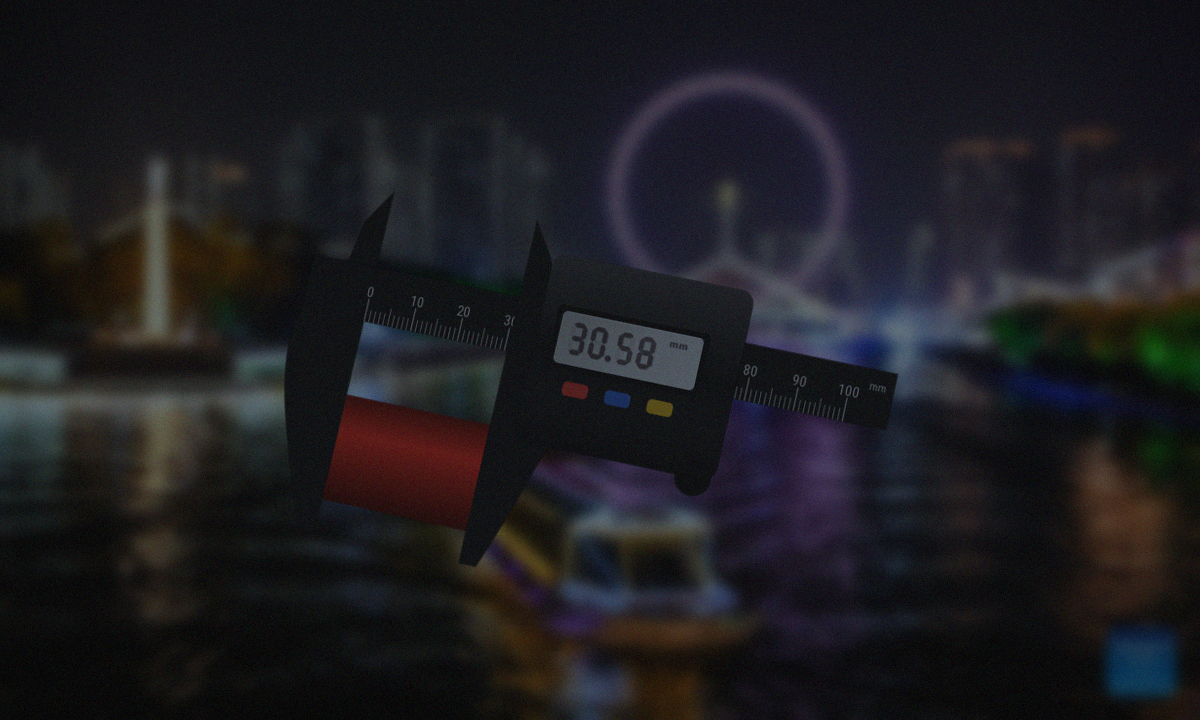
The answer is 30.58 mm
